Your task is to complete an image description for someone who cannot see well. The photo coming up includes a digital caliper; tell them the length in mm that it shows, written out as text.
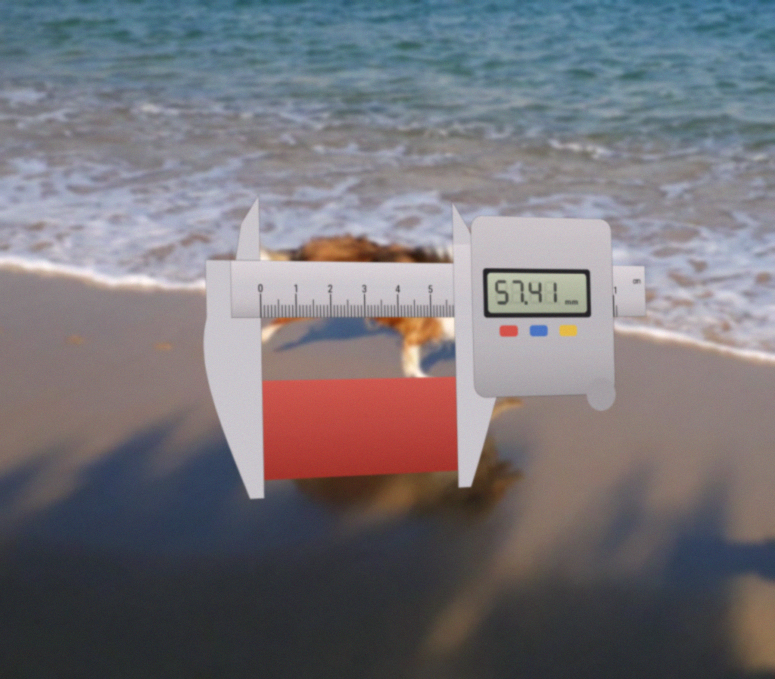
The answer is 57.41 mm
